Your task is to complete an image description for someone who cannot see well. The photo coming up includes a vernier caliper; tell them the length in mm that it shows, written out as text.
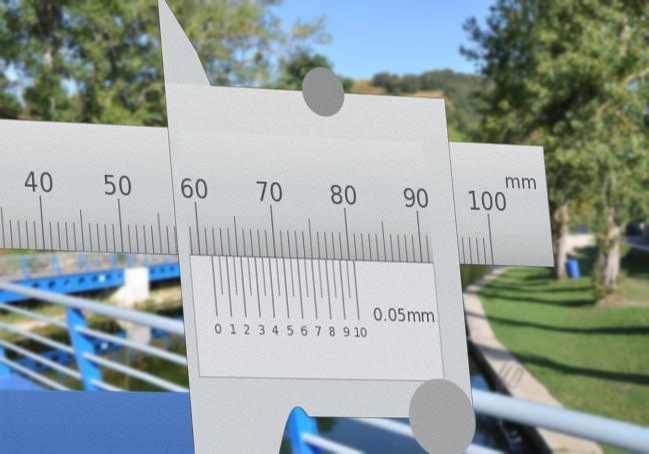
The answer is 61.6 mm
